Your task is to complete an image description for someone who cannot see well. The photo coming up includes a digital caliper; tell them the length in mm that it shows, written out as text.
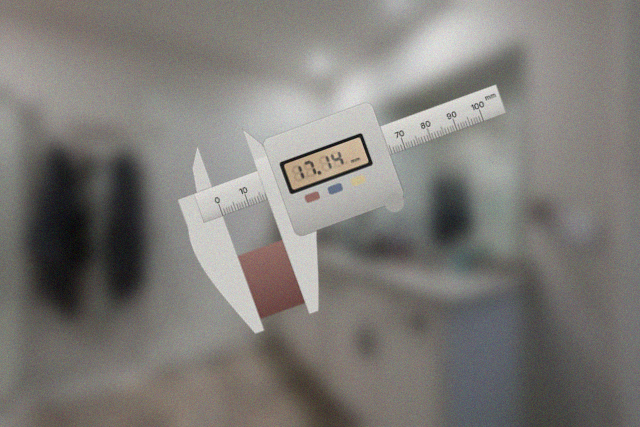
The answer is 17.14 mm
